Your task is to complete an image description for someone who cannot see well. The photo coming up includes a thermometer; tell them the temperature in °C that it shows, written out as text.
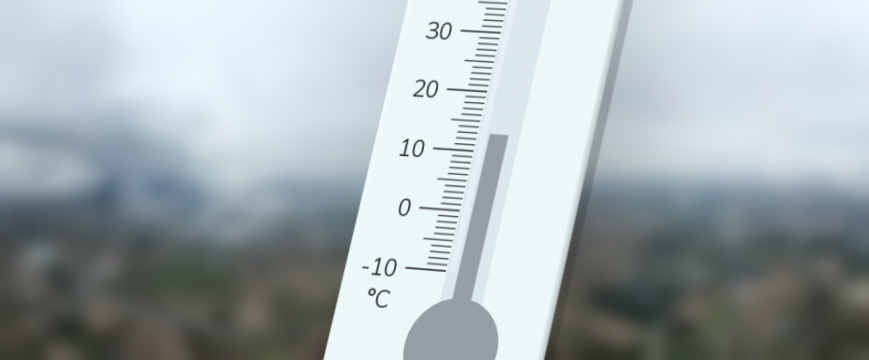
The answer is 13 °C
